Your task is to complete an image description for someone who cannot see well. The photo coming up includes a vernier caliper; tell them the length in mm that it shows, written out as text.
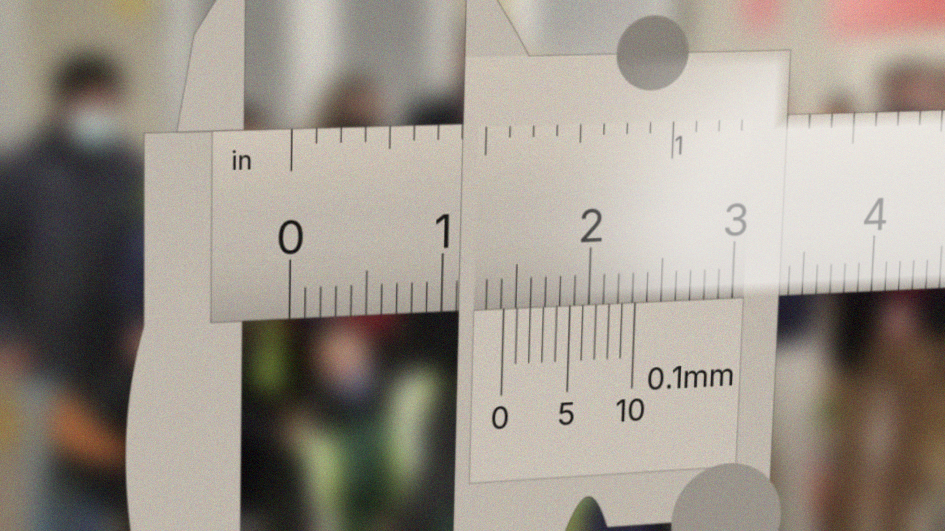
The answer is 14.2 mm
